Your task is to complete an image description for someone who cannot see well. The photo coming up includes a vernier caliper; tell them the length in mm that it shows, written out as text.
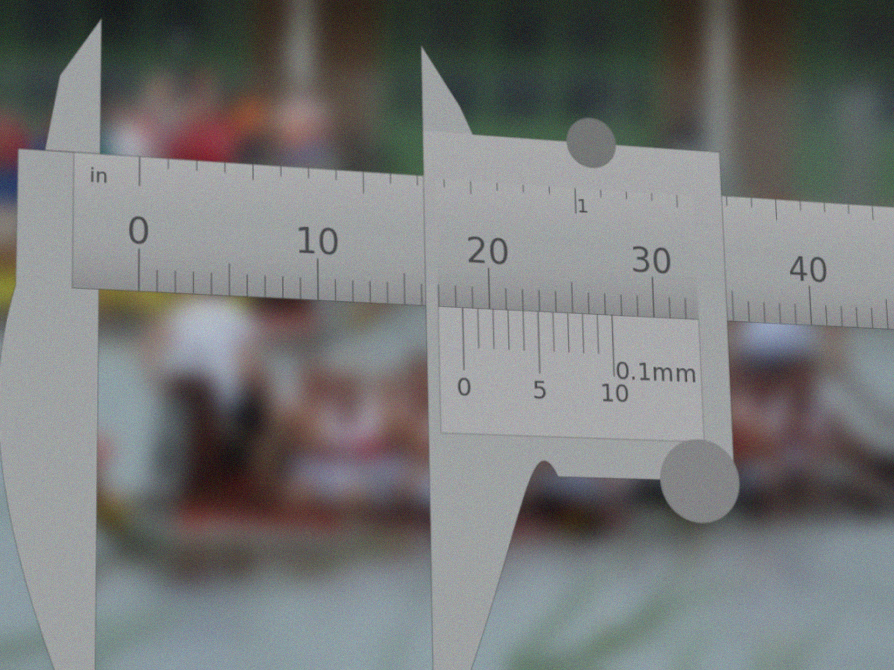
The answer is 18.4 mm
